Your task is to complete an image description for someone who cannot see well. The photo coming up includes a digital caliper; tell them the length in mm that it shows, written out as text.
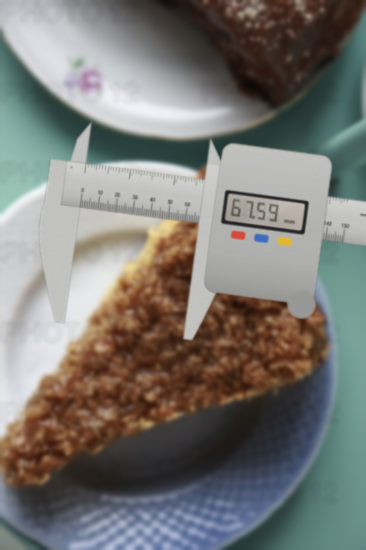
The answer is 67.59 mm
